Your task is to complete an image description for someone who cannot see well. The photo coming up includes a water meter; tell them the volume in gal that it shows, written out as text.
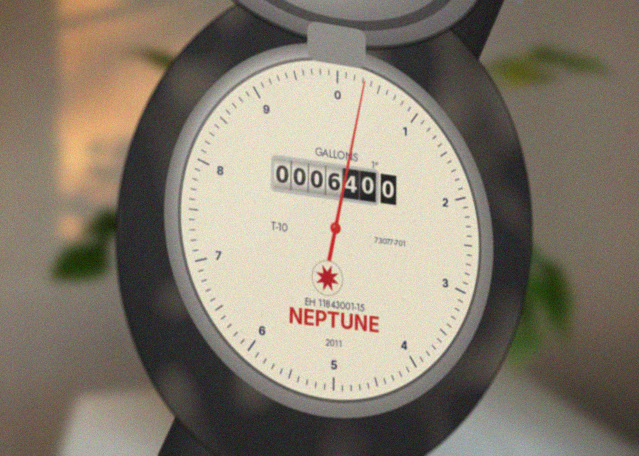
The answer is 6400.3 gal
